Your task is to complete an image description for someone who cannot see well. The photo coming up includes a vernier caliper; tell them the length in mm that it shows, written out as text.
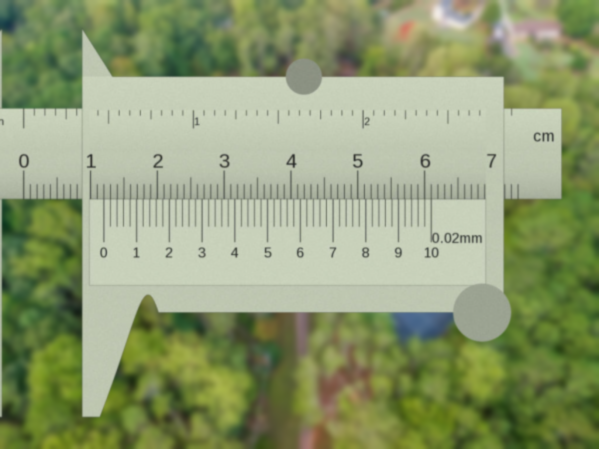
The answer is 12.0 mm
